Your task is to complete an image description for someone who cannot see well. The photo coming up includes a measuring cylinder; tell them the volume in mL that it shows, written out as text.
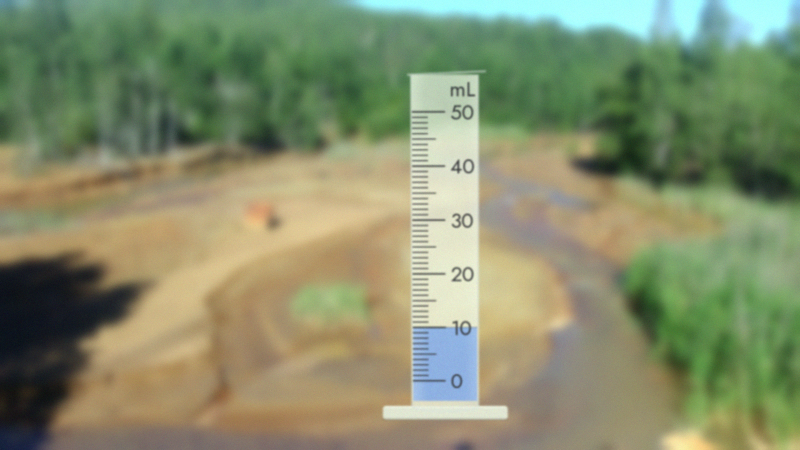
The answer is 10 mL
